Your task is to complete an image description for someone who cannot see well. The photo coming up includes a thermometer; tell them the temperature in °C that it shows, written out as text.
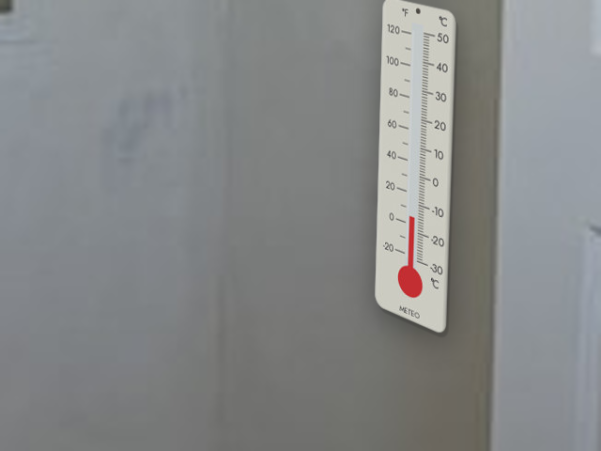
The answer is -15 °C
